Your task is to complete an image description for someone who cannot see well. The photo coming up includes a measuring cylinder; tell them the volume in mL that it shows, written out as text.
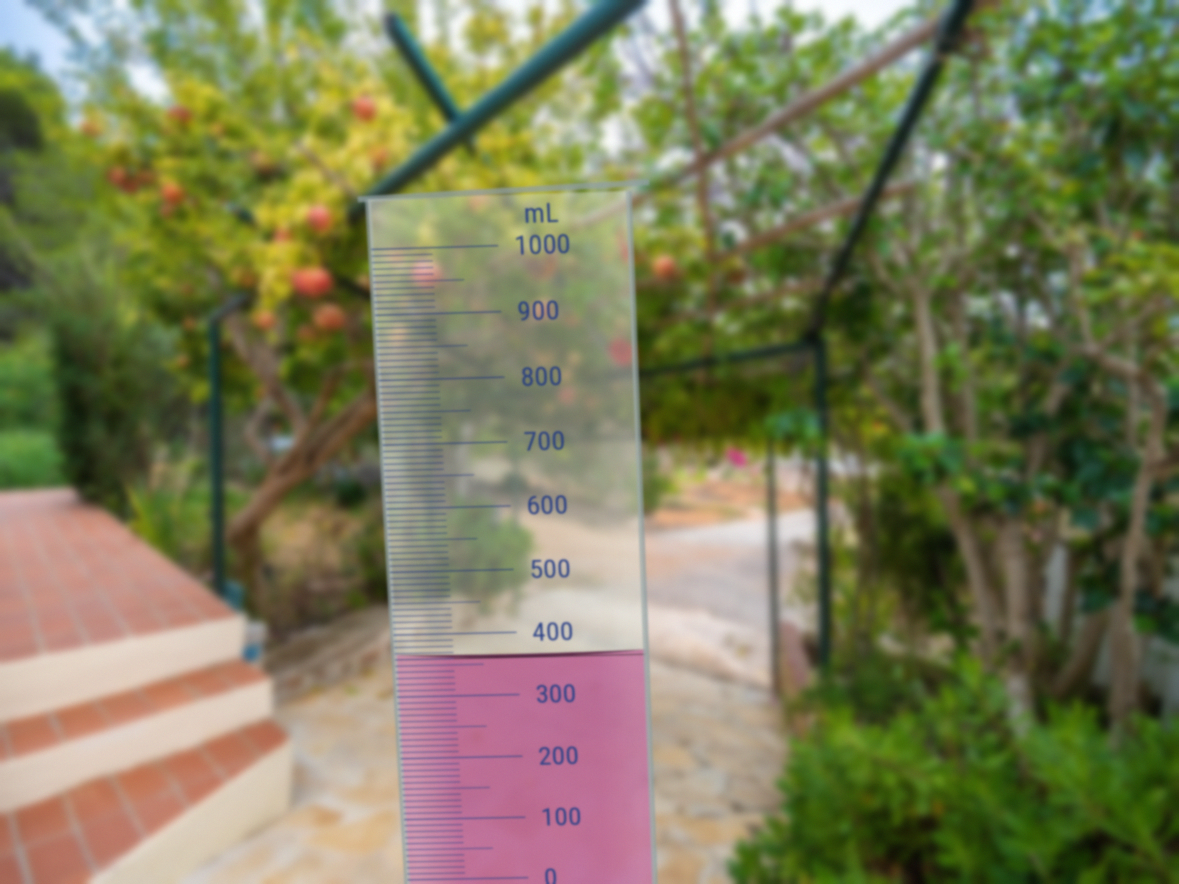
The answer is 360 mL
